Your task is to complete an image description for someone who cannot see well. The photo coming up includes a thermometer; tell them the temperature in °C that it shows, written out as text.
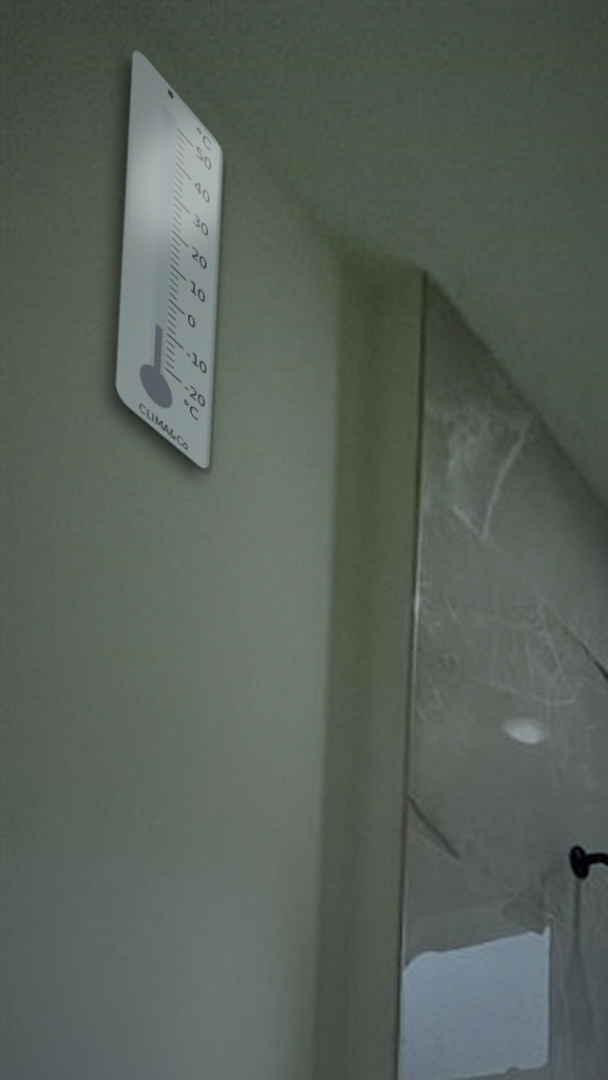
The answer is -10 °C
